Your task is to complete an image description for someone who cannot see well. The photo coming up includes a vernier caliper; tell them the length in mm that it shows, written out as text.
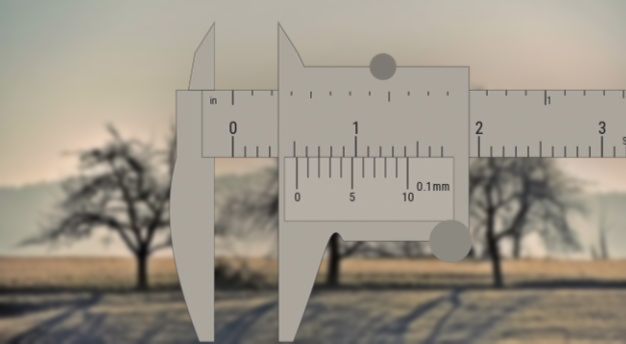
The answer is 5.2 mm
